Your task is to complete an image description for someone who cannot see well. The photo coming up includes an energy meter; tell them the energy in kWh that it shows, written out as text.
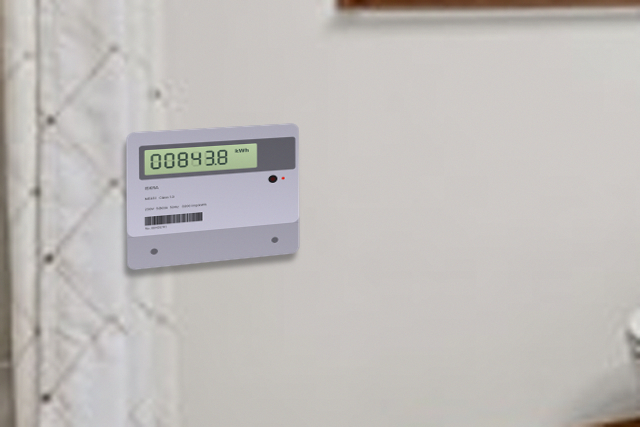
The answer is 843.8 kWh
